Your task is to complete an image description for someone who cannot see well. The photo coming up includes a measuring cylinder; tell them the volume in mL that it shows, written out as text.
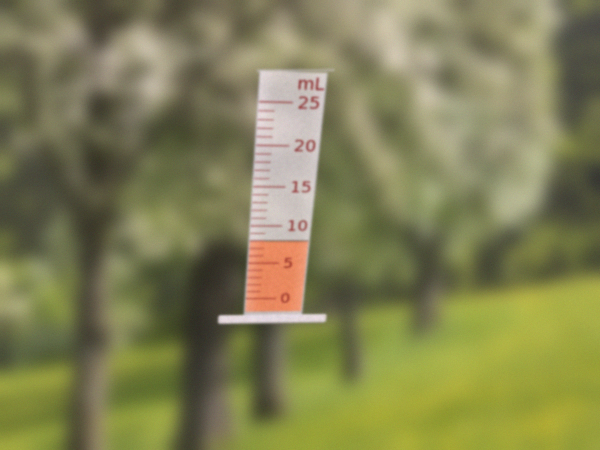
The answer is 8 mL
